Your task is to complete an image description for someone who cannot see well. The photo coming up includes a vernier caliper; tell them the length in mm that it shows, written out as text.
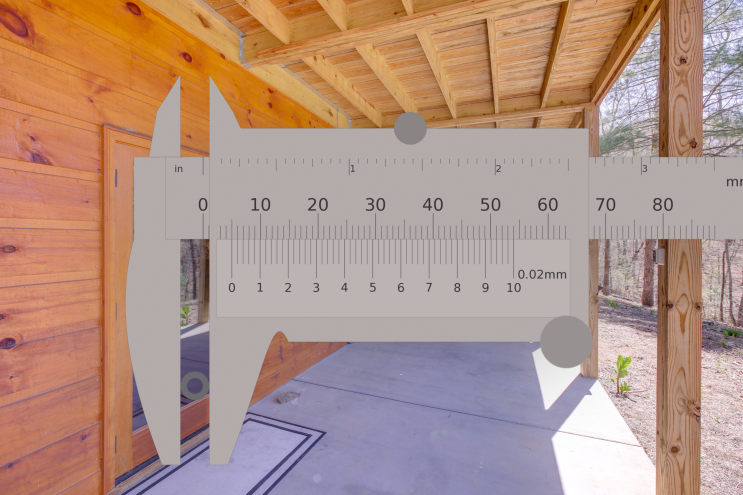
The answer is 5.0 mm
